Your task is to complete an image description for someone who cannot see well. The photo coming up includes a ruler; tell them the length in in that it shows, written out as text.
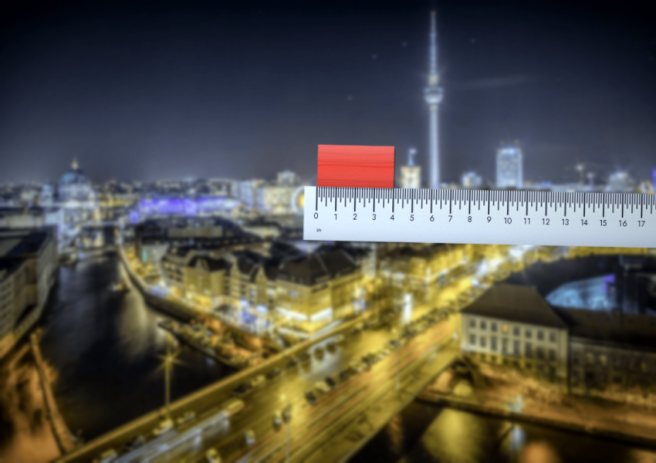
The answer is 4 in
